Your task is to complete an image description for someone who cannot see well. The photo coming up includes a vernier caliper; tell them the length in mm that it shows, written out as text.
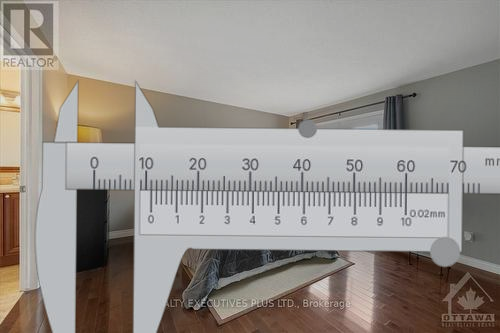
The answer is 11.0 mm
